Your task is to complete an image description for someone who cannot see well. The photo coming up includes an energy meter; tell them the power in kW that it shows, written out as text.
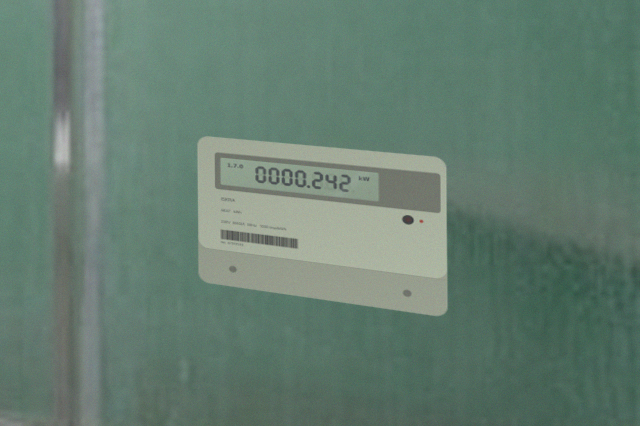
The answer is 0.242 kW
